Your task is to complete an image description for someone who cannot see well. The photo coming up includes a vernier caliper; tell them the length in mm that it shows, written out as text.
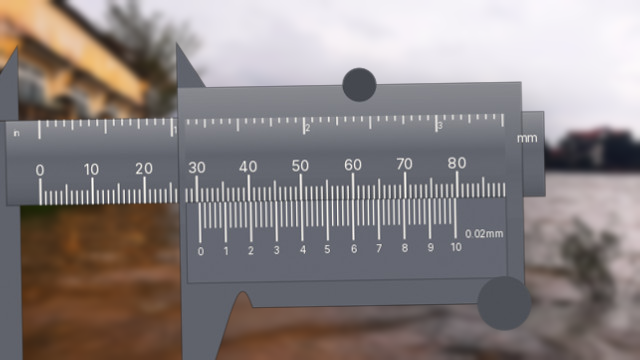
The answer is 30.5 mm
